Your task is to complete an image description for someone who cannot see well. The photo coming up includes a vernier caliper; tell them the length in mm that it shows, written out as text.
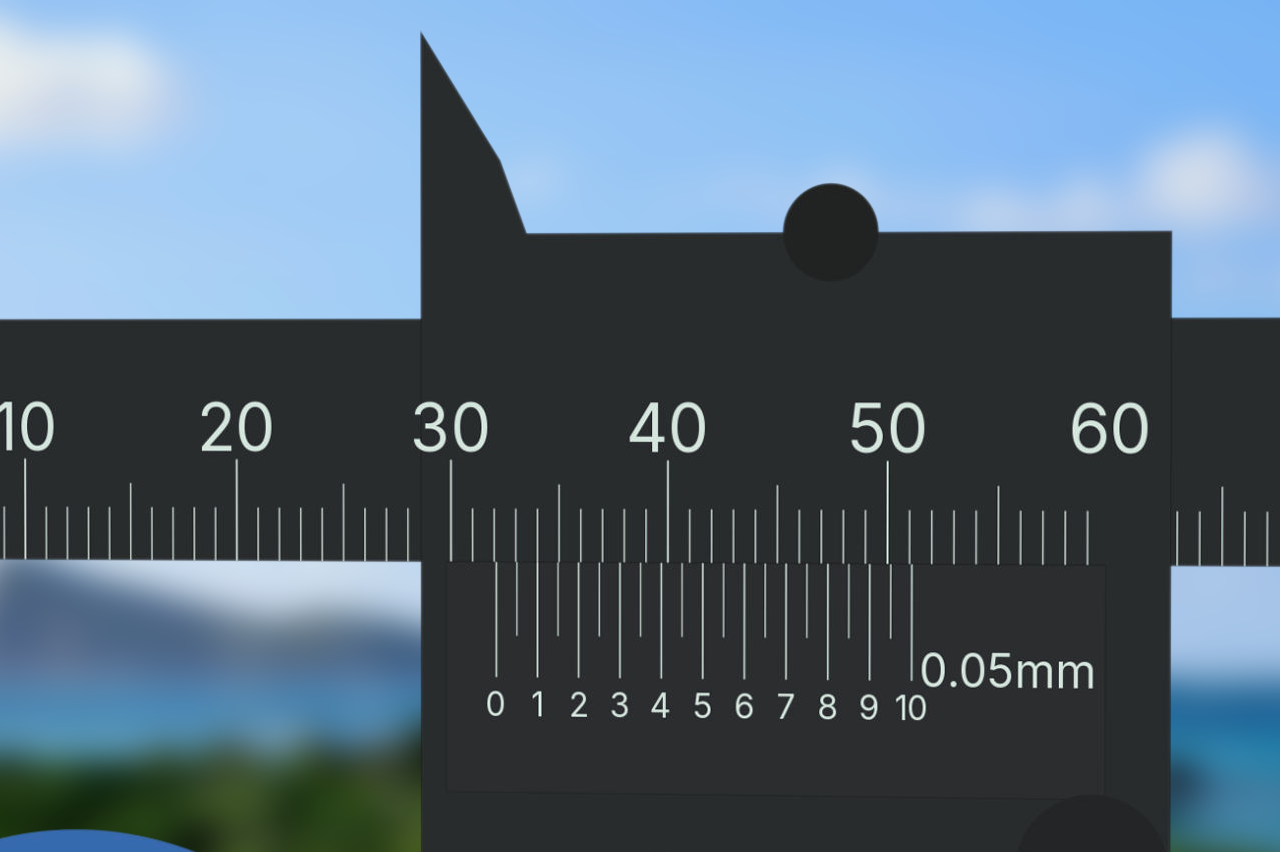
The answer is 32.1 mm
